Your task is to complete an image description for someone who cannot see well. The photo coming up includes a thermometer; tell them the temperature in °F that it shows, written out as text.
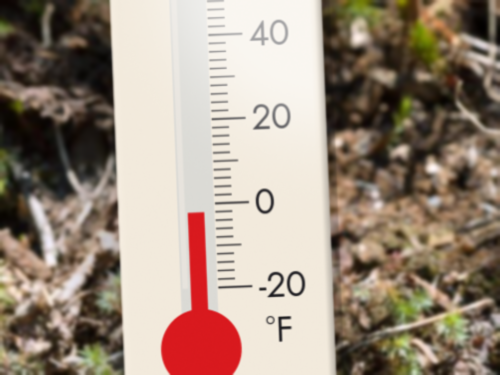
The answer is -2 °F
